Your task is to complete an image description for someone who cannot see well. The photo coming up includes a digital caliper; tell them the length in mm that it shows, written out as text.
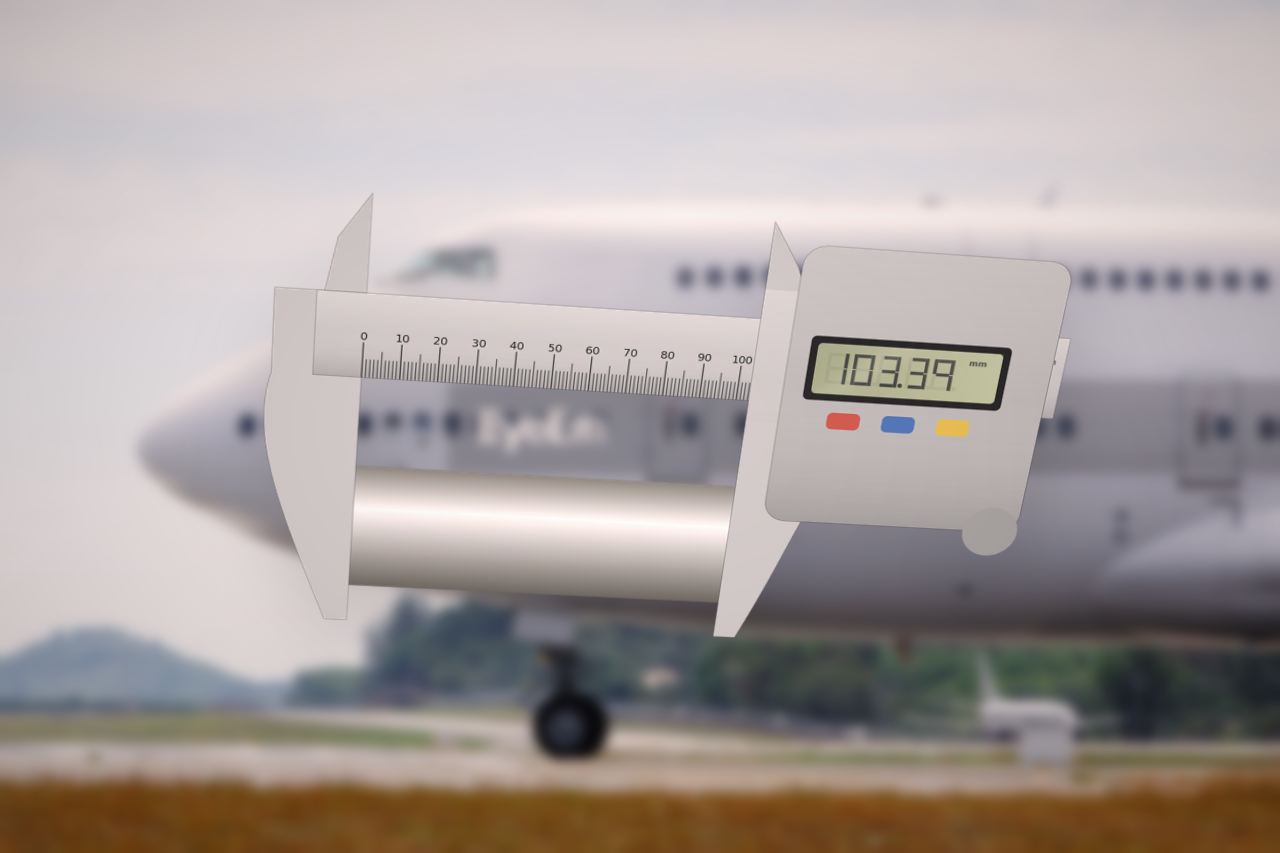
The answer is 103.39 mm
